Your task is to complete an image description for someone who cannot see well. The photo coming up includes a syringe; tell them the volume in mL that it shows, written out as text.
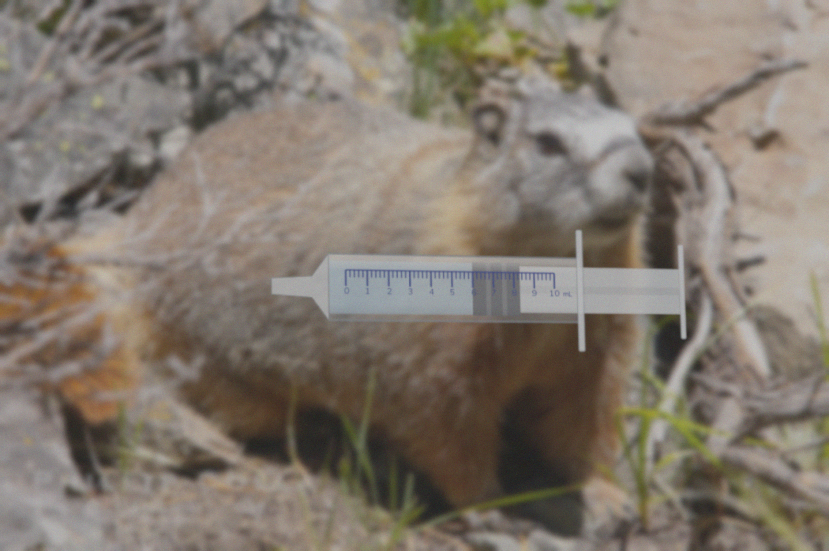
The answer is 6 mL
